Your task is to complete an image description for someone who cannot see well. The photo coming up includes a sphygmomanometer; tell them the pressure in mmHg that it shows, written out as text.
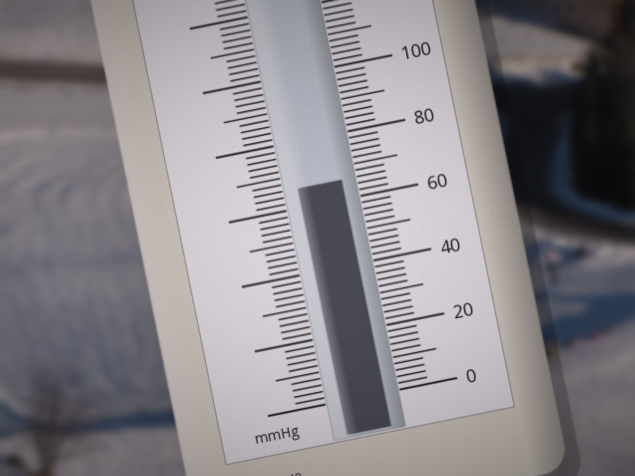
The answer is 66 mmHg
